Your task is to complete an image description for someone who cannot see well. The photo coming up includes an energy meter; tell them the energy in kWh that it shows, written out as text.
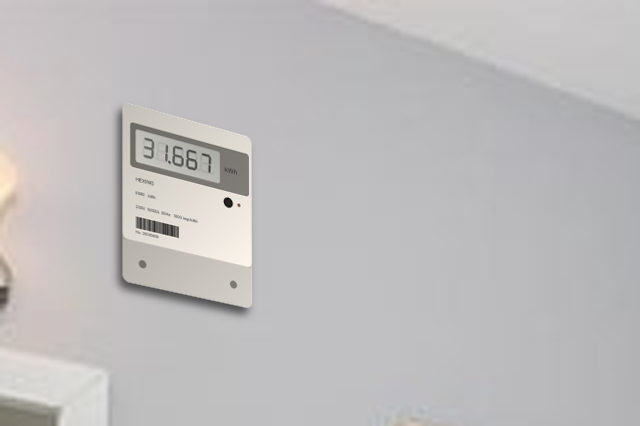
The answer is 31.667 kWh
